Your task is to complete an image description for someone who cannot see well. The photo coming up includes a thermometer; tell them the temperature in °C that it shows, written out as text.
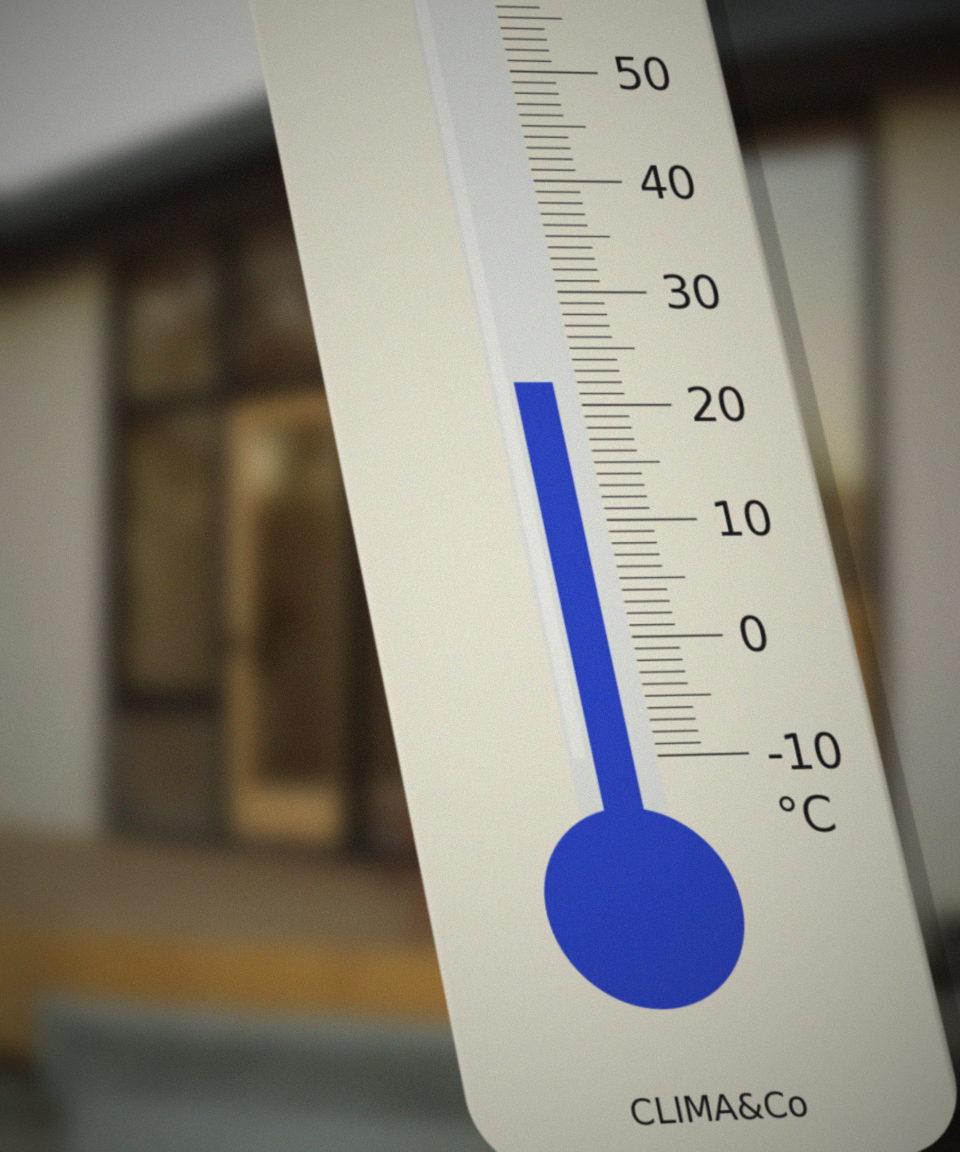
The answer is 22 °C
